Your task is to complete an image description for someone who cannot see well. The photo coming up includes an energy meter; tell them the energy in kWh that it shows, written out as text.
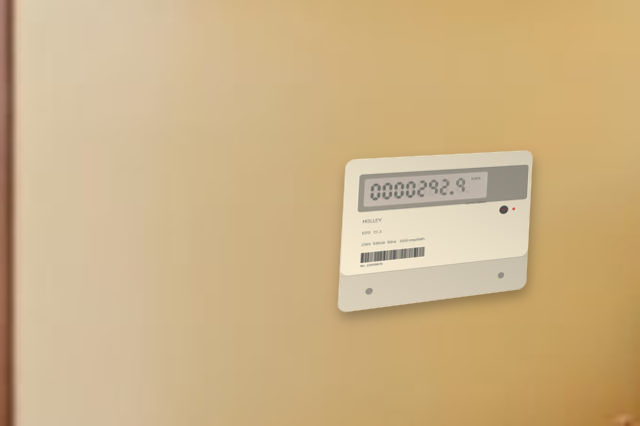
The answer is 292.9 kWh
